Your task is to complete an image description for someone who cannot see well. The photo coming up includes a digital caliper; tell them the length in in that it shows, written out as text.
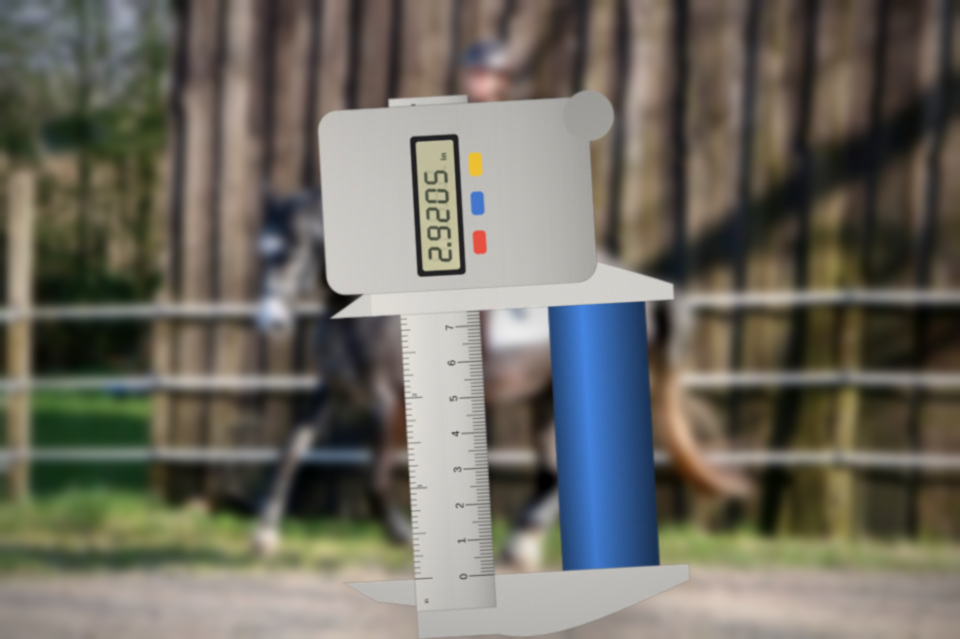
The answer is 2.9205 in
